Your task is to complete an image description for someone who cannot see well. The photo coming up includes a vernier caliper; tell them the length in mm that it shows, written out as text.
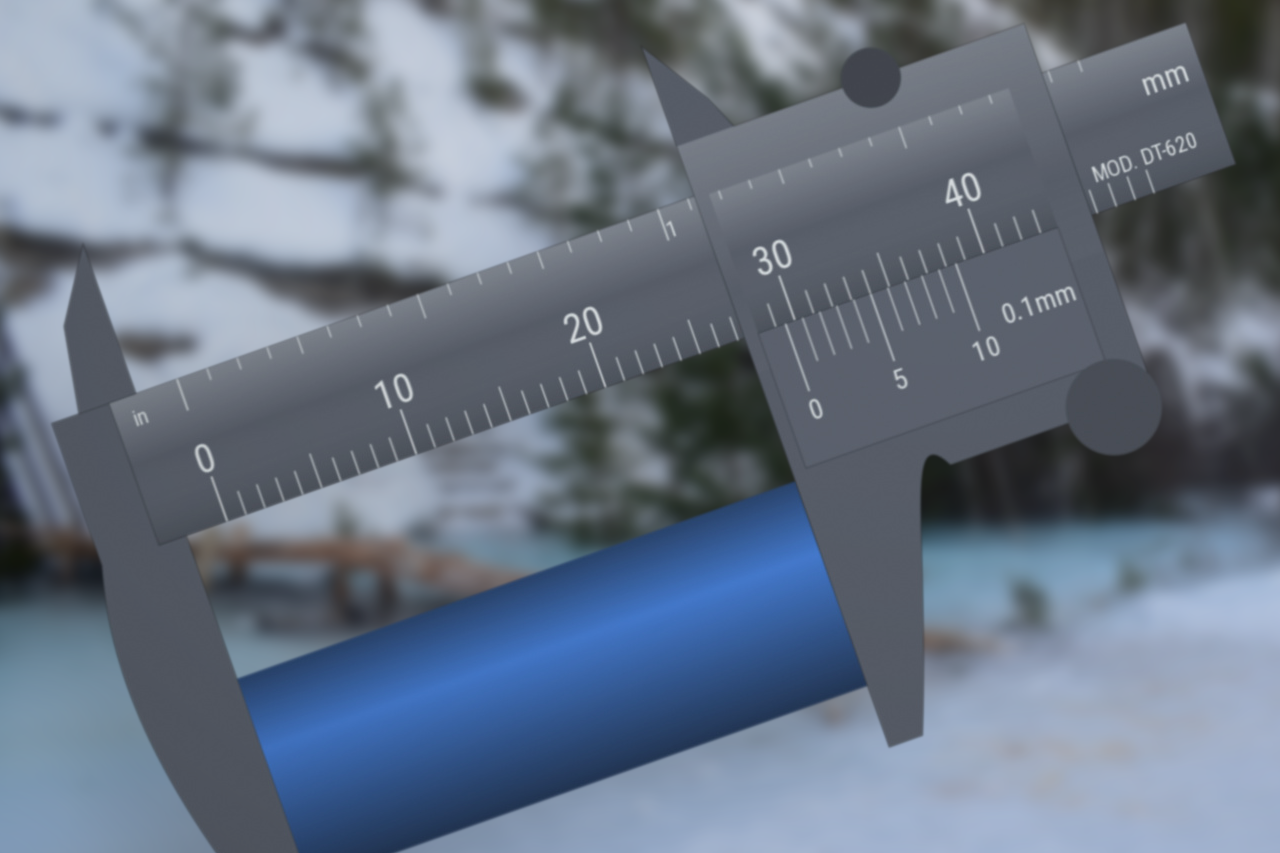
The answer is 29.5 mm
